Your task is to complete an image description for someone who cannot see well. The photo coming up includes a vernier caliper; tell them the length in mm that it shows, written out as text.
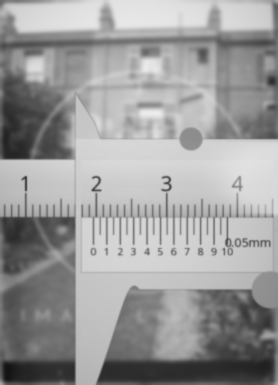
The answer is 19.6 mm
